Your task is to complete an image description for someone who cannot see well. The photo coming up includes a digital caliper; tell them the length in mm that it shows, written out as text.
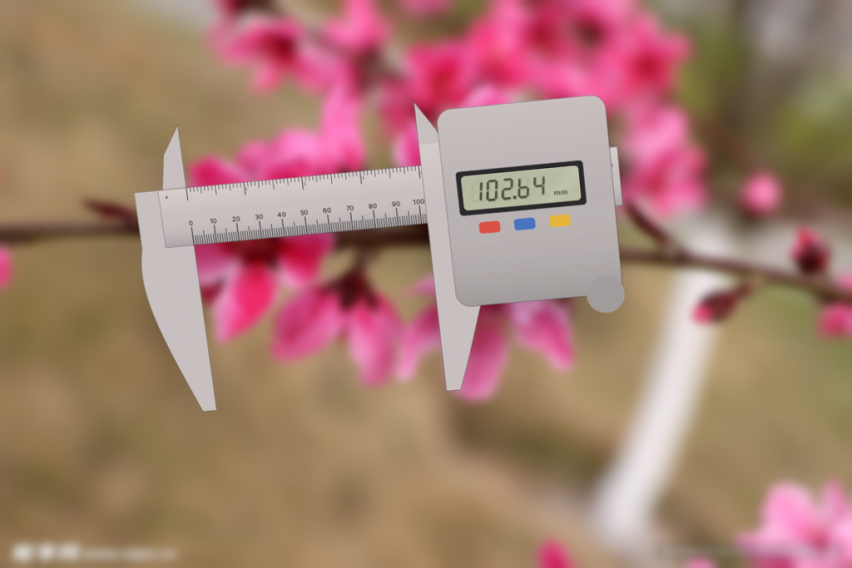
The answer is 102.64 mm
